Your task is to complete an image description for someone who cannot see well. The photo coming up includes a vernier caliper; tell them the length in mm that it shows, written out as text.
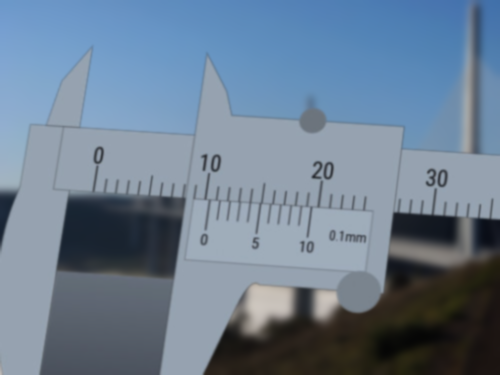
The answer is 10.4 mm
